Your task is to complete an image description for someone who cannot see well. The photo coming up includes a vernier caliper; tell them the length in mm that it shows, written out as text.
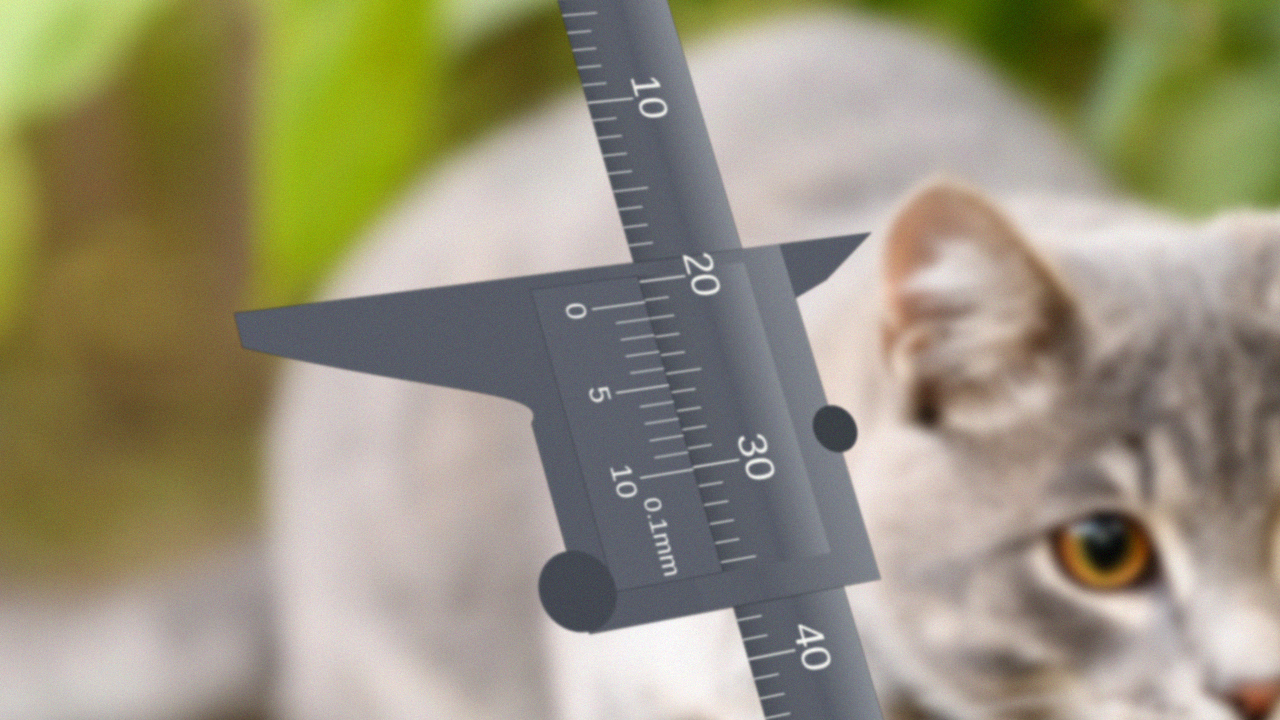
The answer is 21.1 mm
